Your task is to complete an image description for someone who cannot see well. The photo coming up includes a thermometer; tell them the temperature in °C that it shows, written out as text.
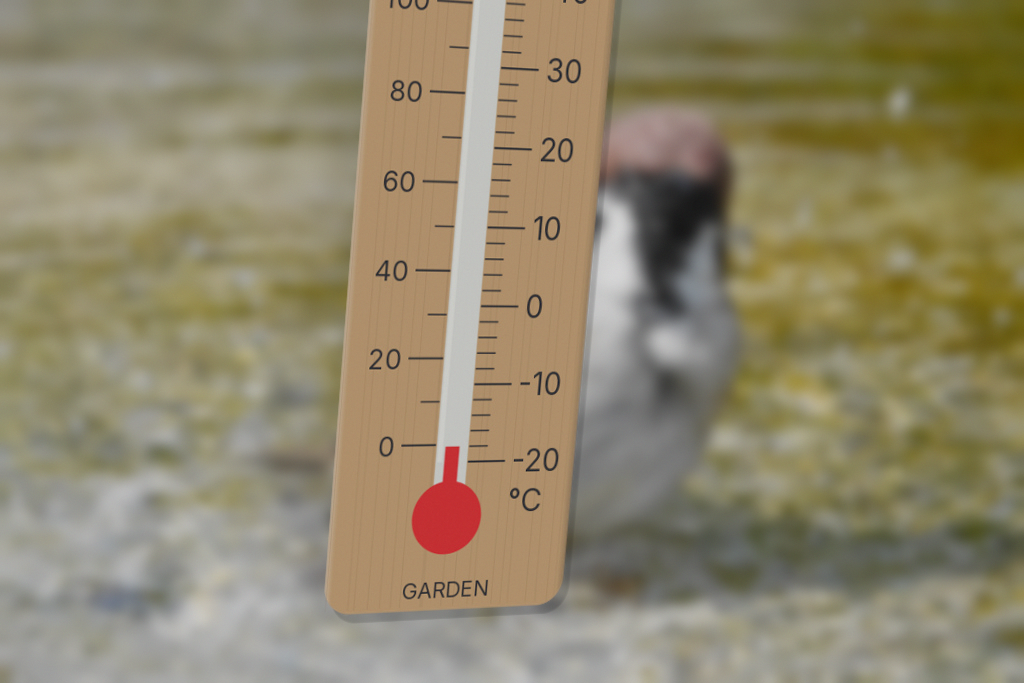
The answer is -18 °C
